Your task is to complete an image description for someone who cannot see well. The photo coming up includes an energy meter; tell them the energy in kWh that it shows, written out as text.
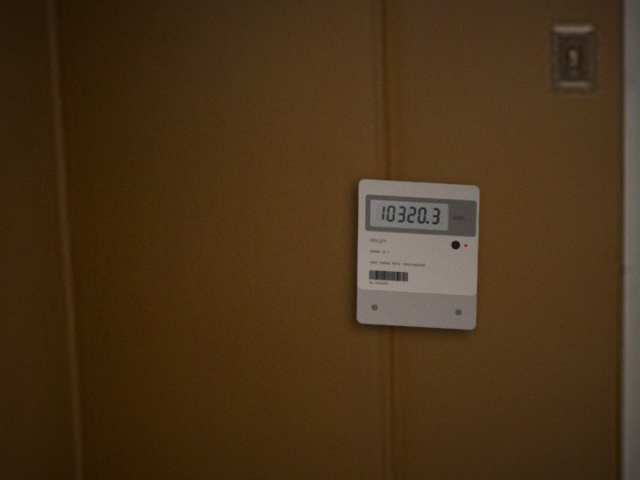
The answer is 10320.3 kWh
